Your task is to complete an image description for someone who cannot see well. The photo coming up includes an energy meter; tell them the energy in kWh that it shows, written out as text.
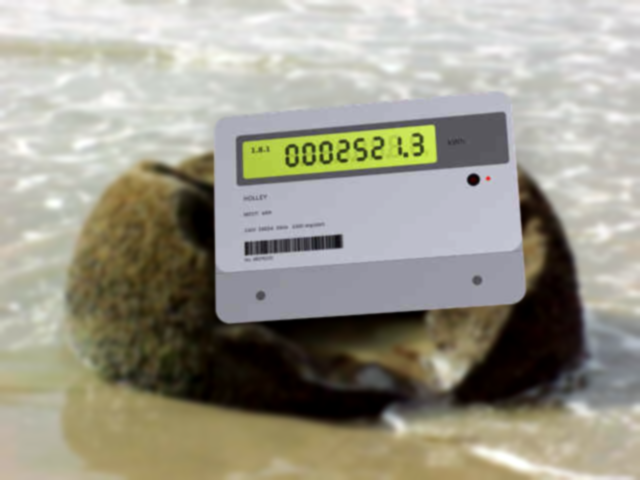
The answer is 2521.3 kWh
